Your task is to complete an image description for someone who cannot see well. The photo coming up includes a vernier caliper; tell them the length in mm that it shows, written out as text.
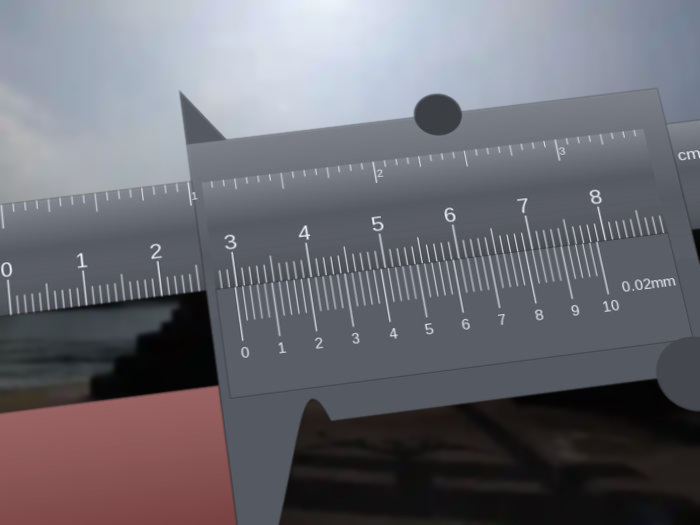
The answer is 29.8 mm
